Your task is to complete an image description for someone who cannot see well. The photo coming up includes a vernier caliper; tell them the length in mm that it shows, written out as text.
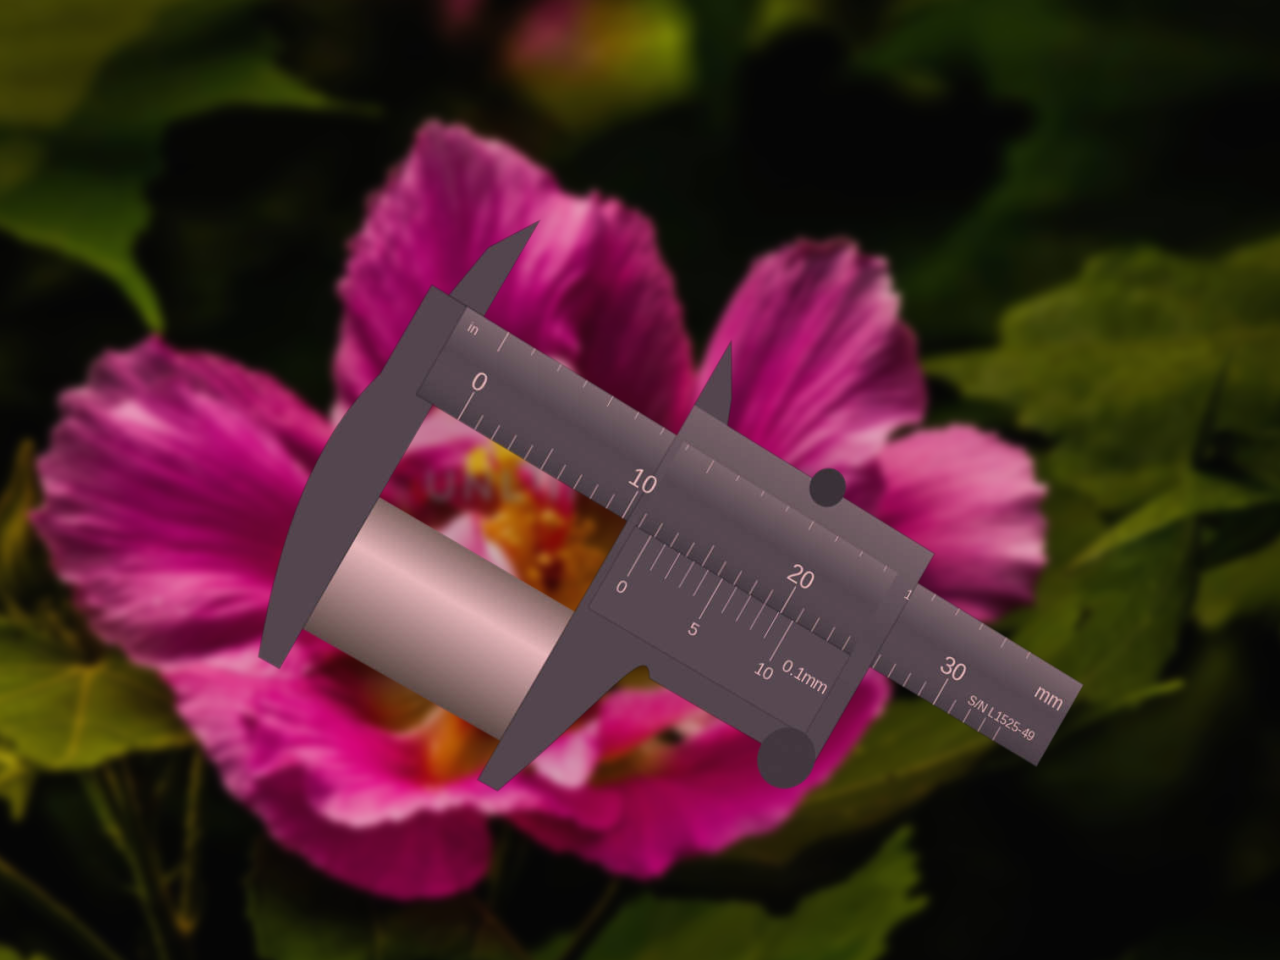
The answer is 11.8 mm
